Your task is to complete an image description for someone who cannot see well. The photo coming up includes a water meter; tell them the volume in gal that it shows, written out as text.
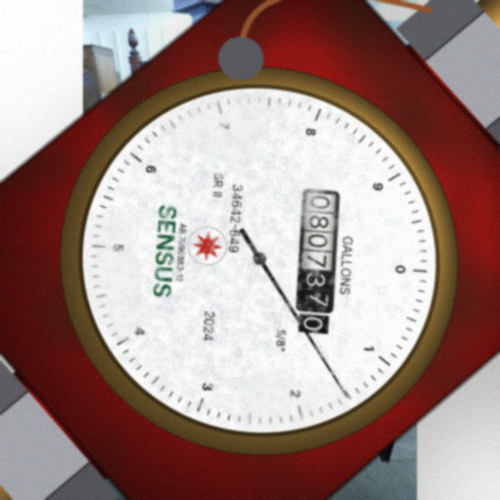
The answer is 807371.5 gal
